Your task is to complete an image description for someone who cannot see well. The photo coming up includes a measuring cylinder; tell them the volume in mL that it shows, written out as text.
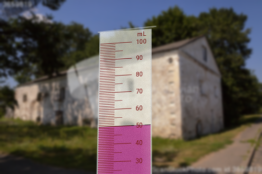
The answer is 50 mL
